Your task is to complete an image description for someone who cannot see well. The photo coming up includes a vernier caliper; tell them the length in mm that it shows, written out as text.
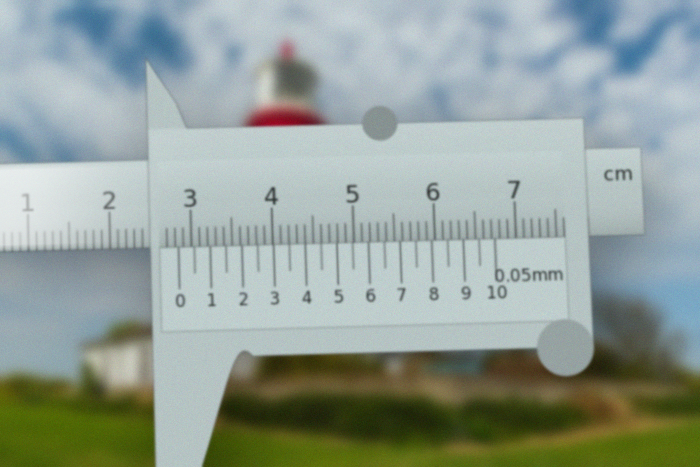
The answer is 28.4 mm
